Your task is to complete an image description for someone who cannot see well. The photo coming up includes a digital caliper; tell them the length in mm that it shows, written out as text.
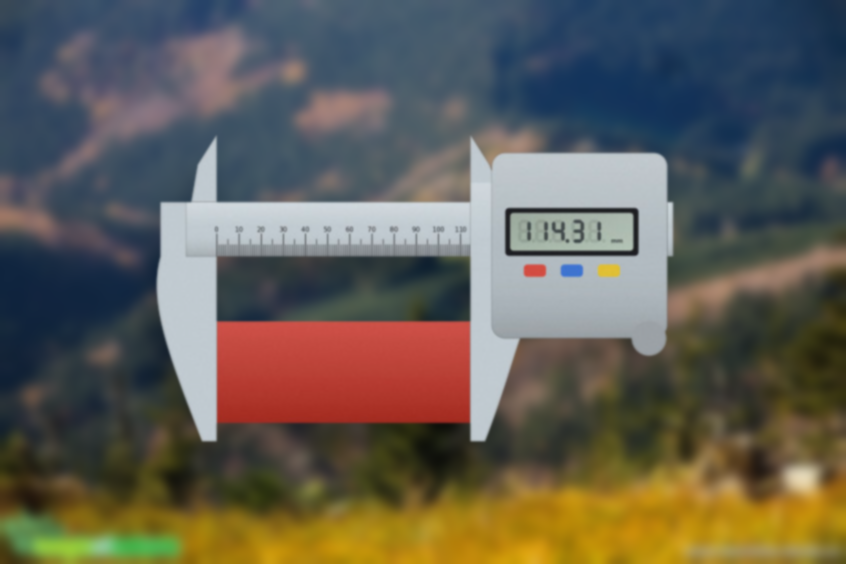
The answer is 114.31 mm
